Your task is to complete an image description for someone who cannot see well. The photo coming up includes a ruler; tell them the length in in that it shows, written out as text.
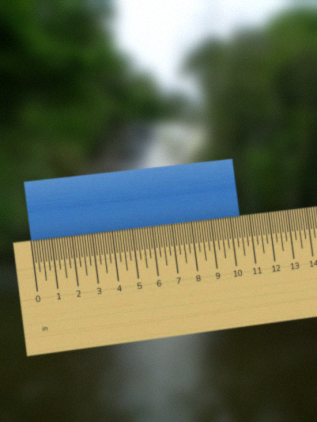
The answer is 10.5 in
